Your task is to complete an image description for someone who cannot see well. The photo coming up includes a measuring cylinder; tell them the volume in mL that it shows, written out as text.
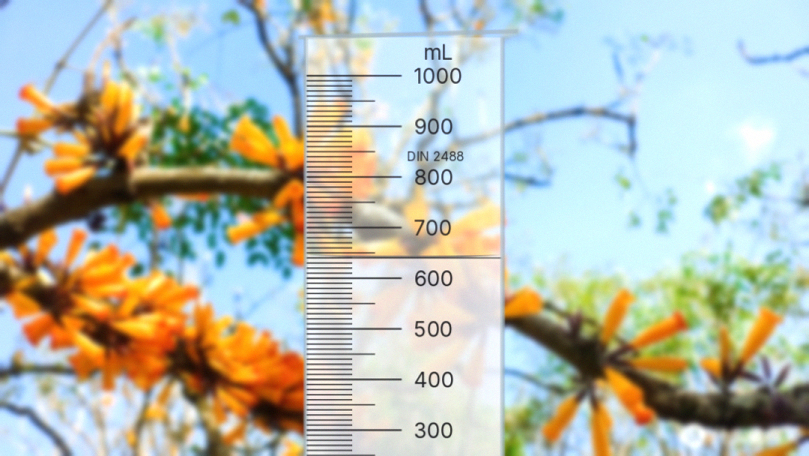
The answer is 640 mL
